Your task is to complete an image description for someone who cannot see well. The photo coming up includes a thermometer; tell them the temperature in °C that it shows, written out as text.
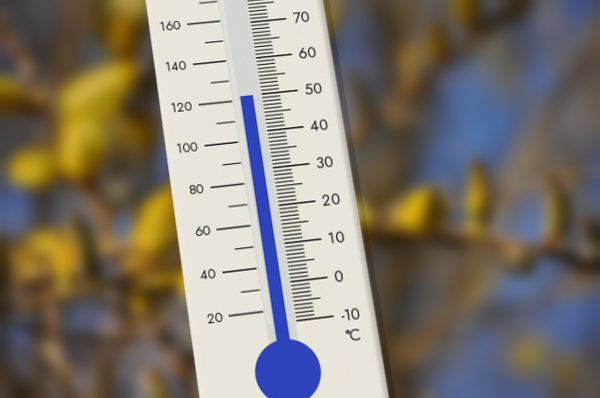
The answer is 50 °C
